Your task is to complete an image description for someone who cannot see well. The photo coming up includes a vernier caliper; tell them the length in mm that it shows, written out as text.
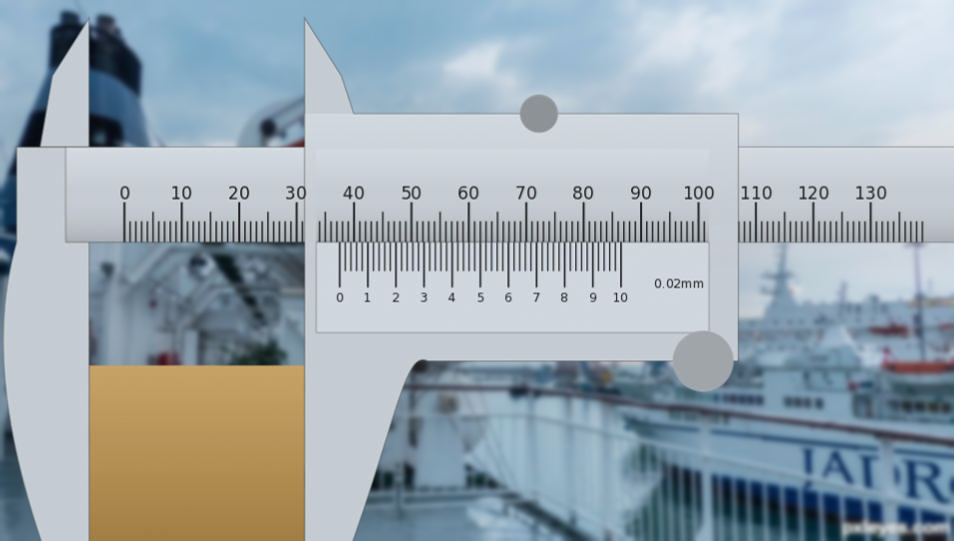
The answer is 37.5 mm
